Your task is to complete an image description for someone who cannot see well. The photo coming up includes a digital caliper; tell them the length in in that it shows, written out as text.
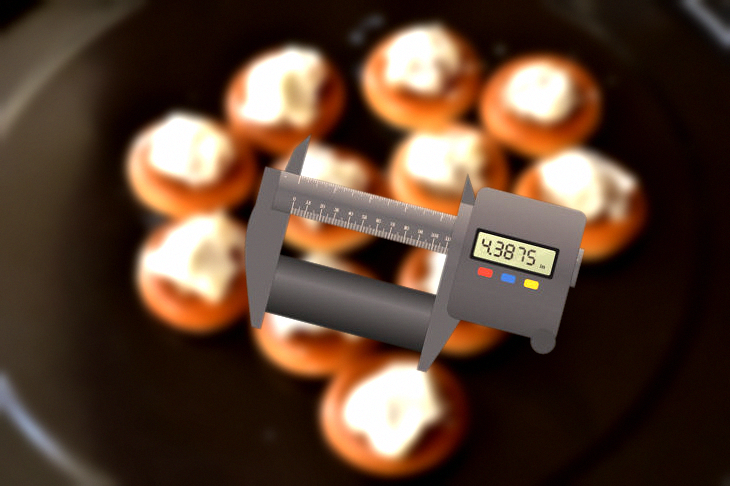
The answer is 4.3875 in
